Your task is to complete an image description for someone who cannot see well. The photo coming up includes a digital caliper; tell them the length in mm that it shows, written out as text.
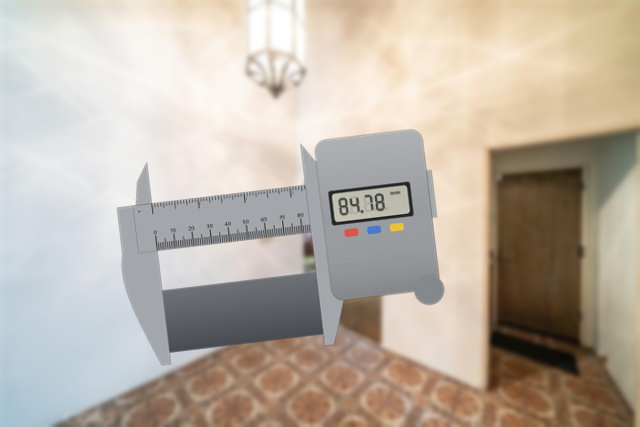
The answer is 84.78 mm
